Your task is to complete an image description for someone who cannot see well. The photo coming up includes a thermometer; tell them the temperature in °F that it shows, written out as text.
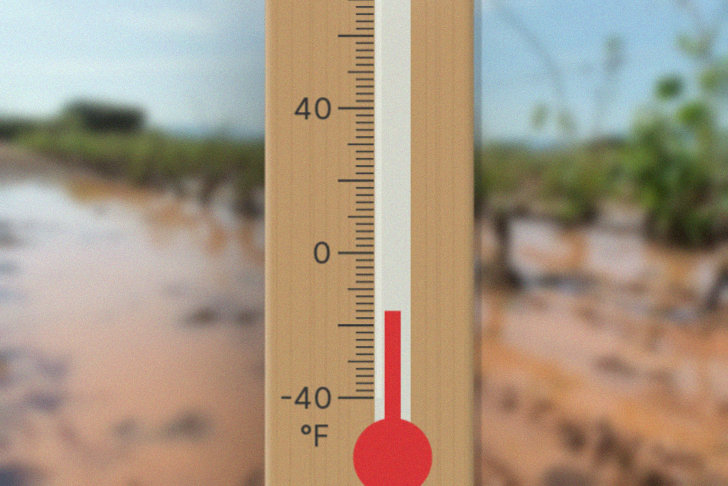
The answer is -16 °F
